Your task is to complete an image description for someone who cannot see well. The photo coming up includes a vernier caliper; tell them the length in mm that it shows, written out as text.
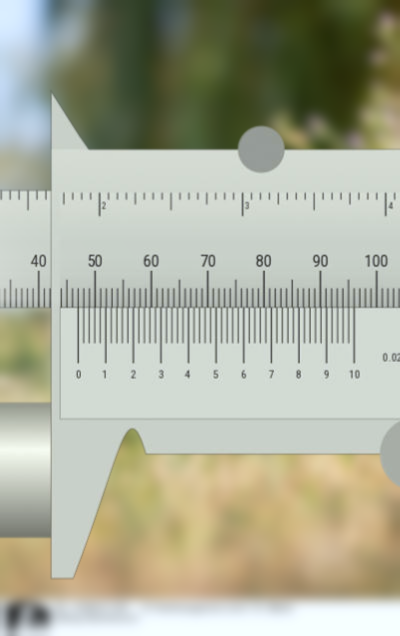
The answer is 47.0 mm
